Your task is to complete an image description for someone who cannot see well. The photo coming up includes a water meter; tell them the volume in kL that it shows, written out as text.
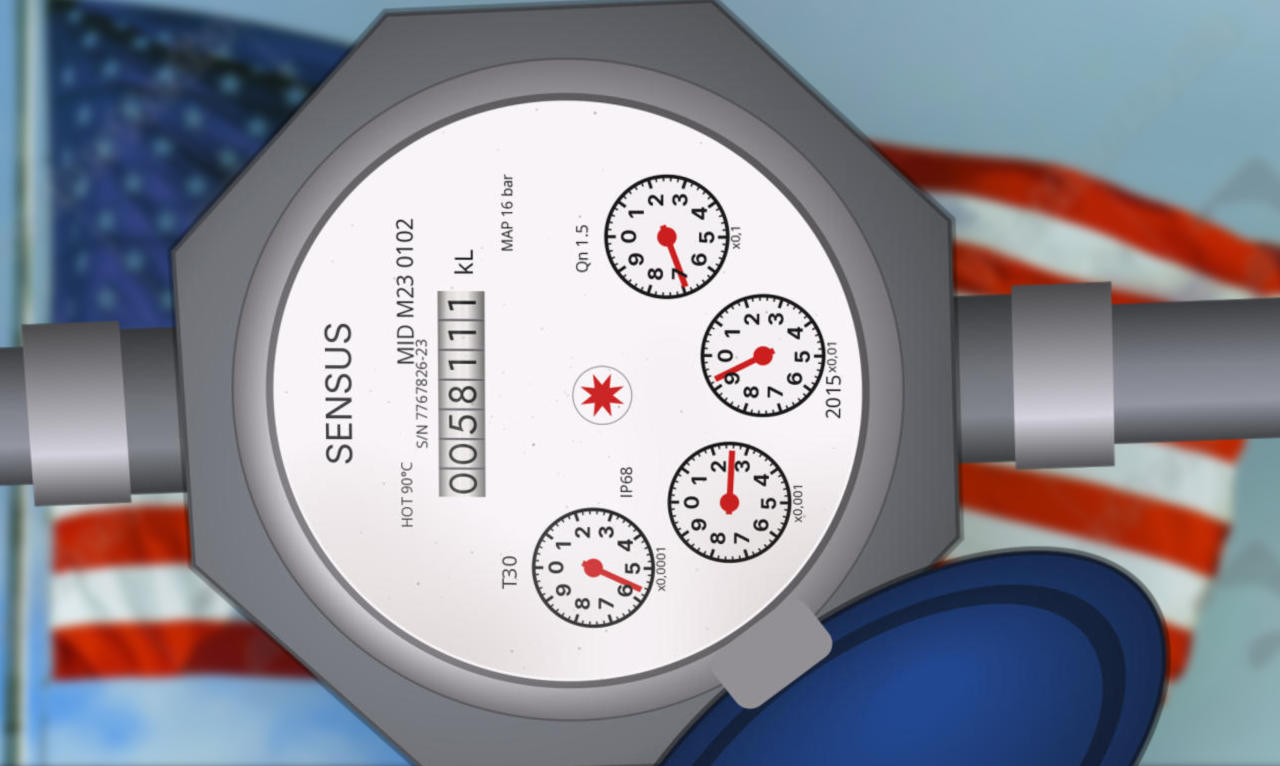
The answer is 58111.6925 kL
